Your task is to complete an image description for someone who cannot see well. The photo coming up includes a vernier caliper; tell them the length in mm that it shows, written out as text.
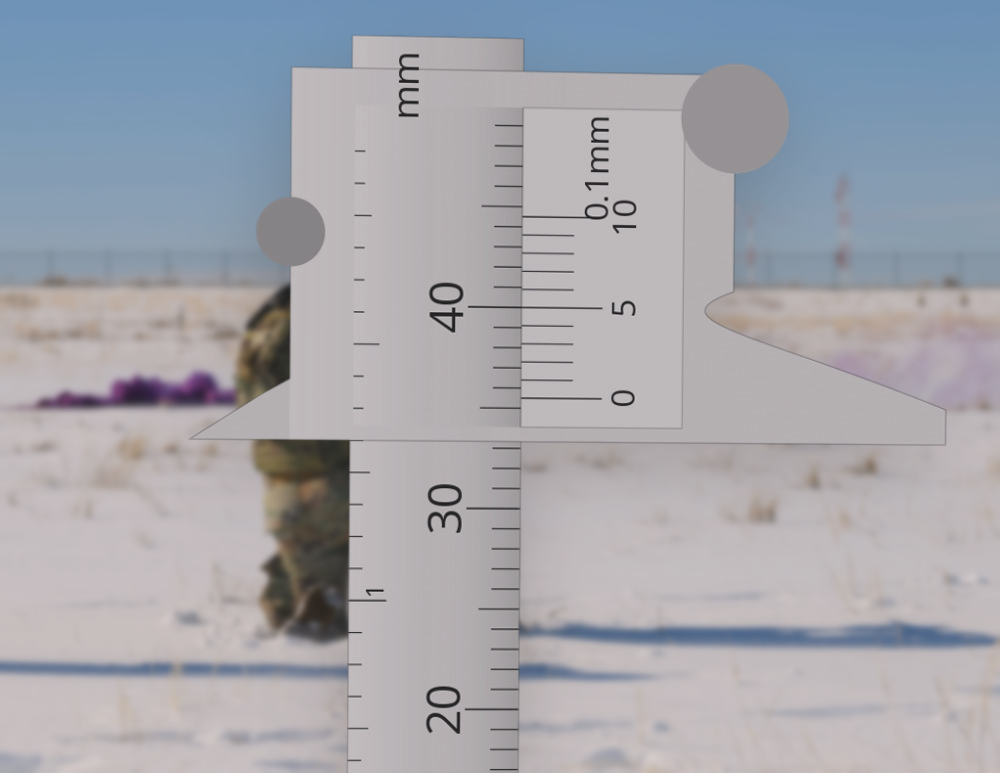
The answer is 35.5 mm
